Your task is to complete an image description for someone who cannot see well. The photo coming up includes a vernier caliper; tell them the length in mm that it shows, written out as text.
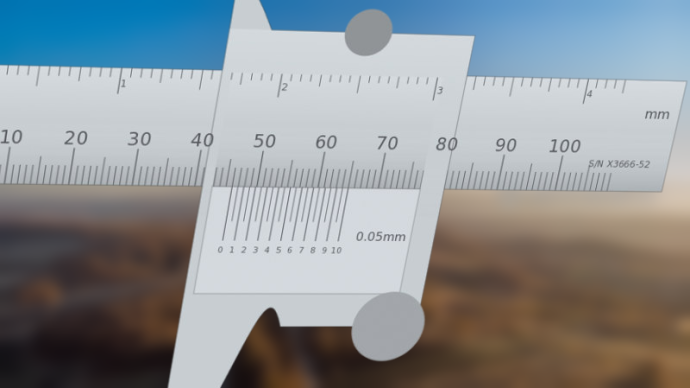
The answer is 46.0 mm
